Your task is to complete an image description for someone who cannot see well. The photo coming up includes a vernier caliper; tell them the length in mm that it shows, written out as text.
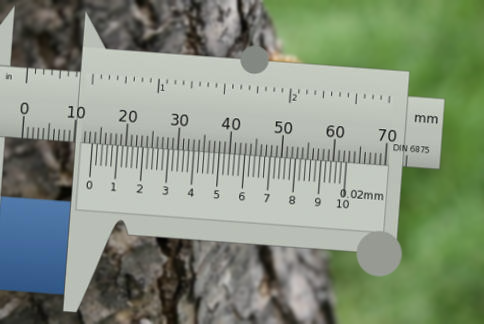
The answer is 13.5 mm
